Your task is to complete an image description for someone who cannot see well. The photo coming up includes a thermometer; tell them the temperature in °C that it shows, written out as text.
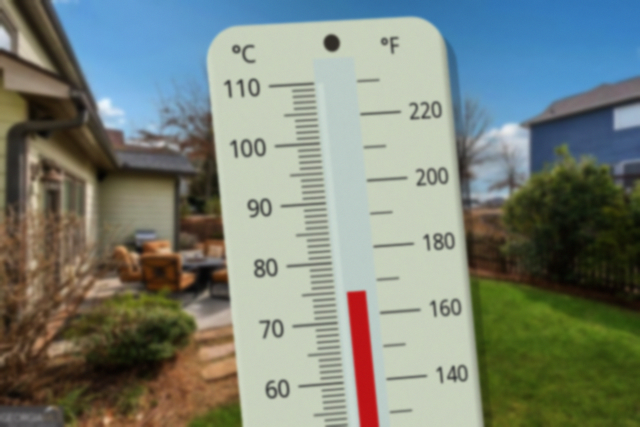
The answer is 75 °C
